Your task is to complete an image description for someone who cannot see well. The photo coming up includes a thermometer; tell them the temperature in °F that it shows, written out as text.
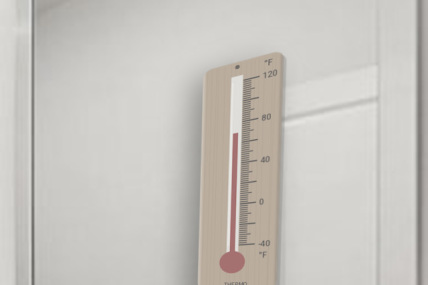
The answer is 70 °F
